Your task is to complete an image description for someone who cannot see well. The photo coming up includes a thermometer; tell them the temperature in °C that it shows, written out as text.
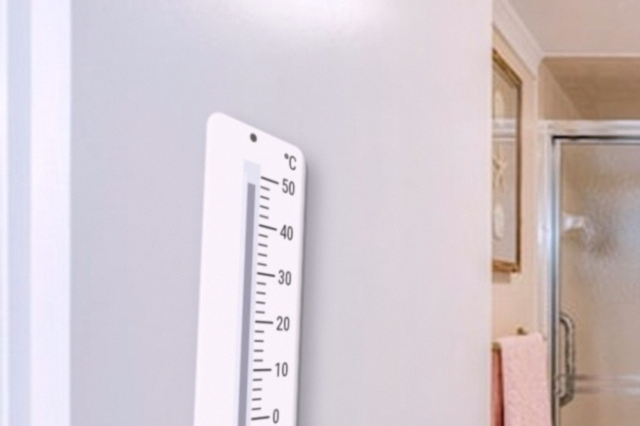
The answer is 48 °C
